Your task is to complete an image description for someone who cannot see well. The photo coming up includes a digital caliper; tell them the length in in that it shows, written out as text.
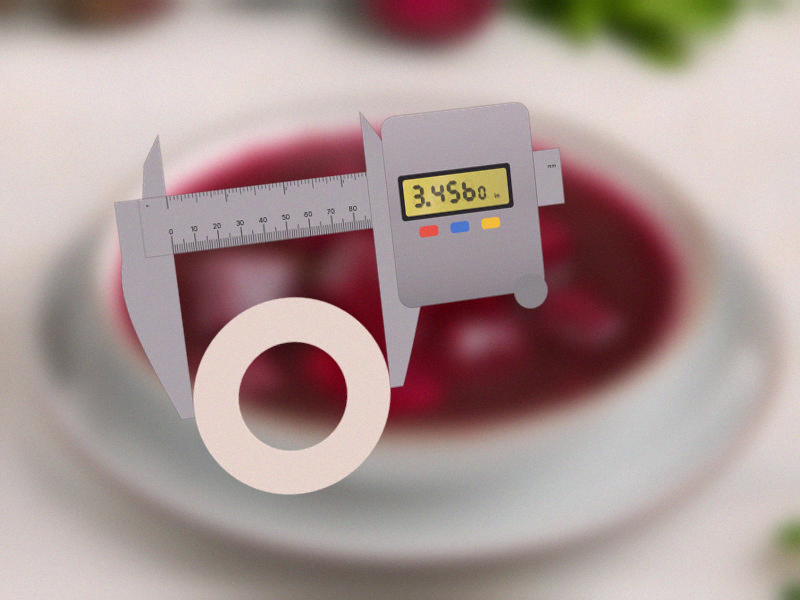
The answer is 3.4560 in
